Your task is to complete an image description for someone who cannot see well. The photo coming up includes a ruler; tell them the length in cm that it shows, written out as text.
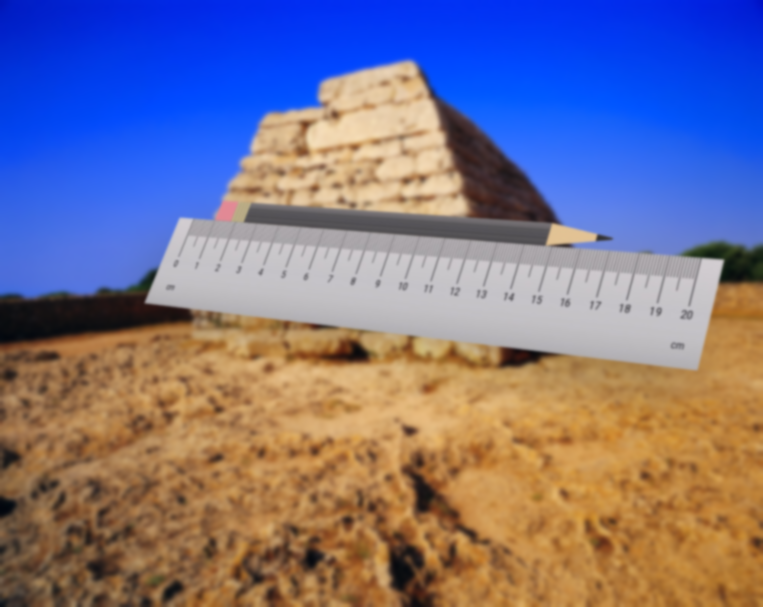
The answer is 16 cm
